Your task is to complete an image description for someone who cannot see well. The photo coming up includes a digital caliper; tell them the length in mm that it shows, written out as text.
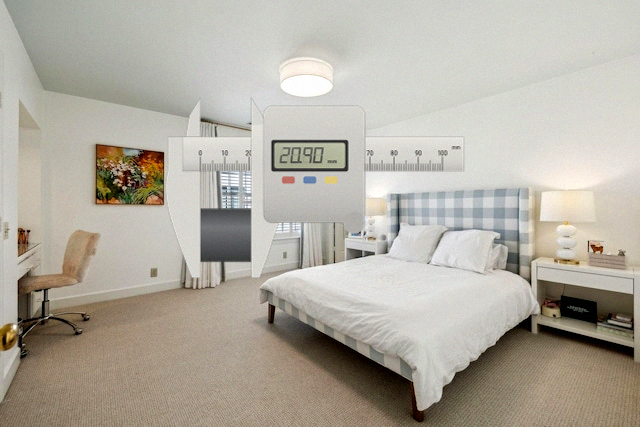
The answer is 20.90 mm
